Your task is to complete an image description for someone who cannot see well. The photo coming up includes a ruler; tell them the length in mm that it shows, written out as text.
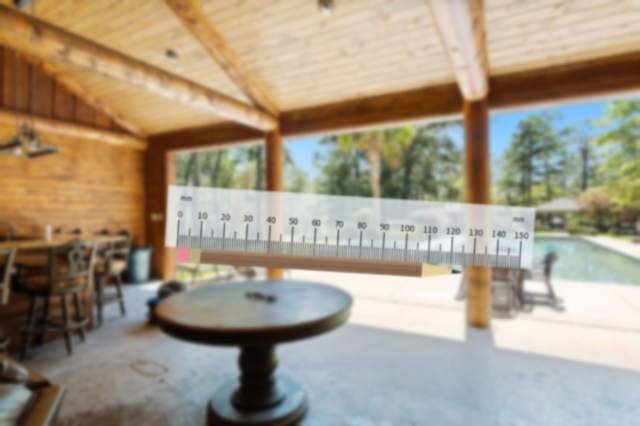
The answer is 125 mm
